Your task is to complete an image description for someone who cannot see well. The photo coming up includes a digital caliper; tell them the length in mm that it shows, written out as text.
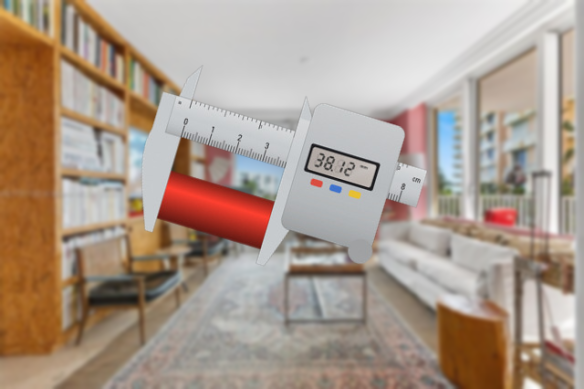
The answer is 38.12 mm
